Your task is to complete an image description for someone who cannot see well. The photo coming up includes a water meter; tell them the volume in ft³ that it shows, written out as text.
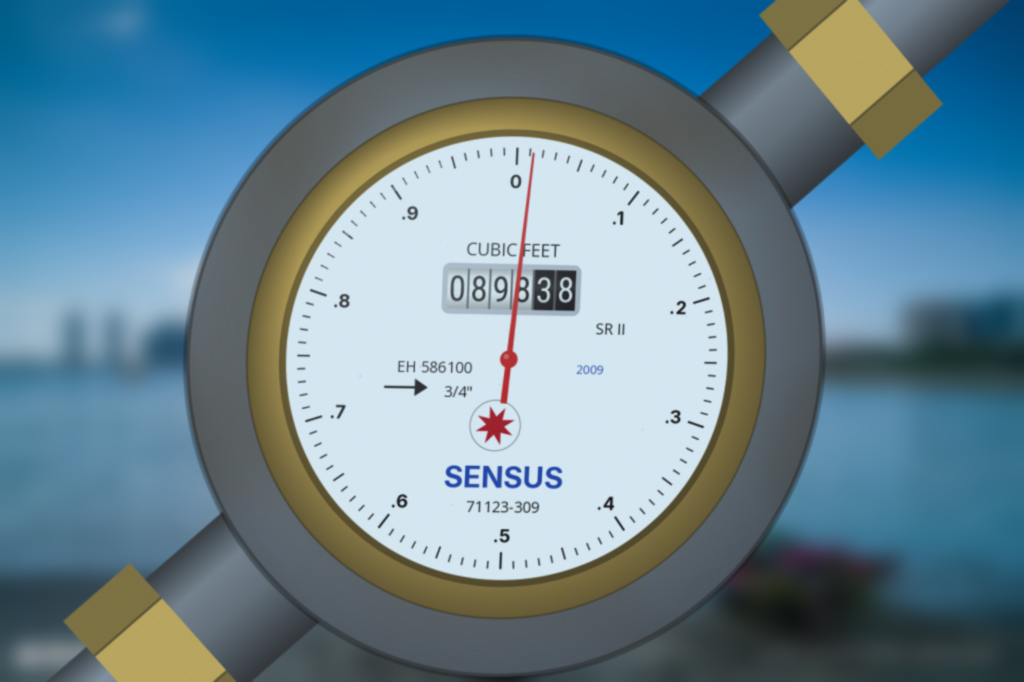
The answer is 89838.01 ft³
